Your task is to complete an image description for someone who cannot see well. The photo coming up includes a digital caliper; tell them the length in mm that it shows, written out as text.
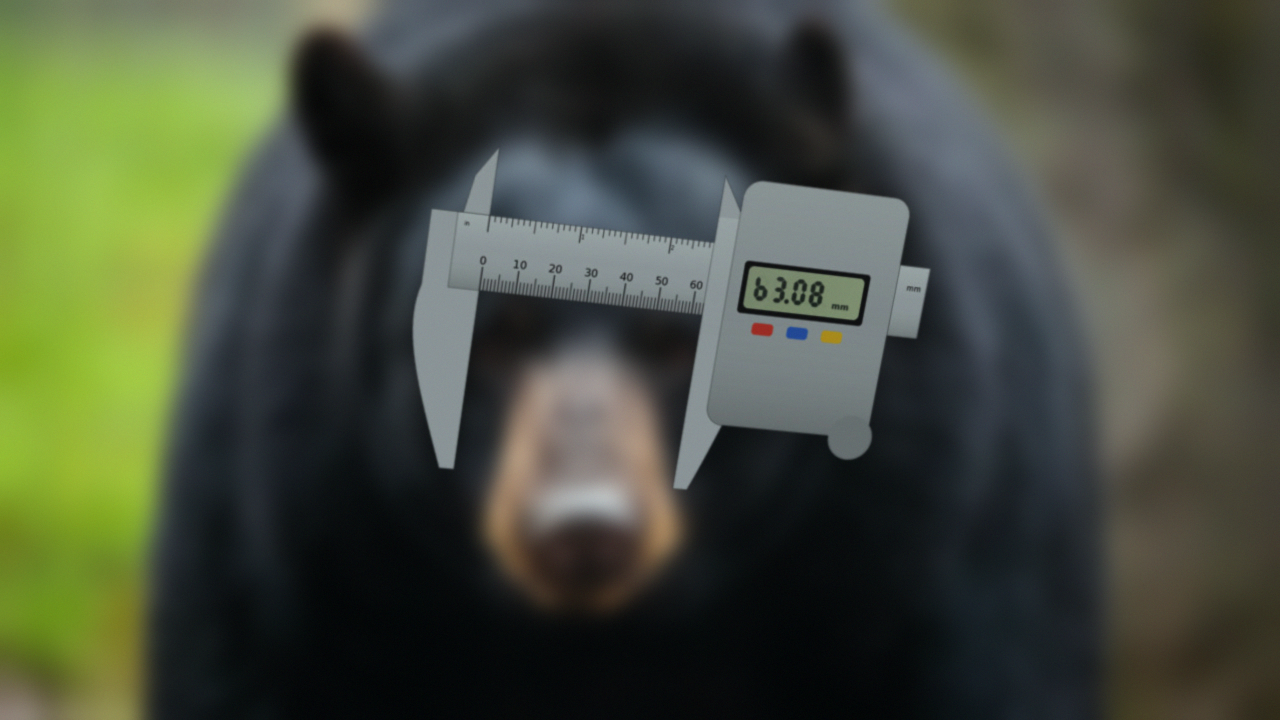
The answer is 63.08 mm
